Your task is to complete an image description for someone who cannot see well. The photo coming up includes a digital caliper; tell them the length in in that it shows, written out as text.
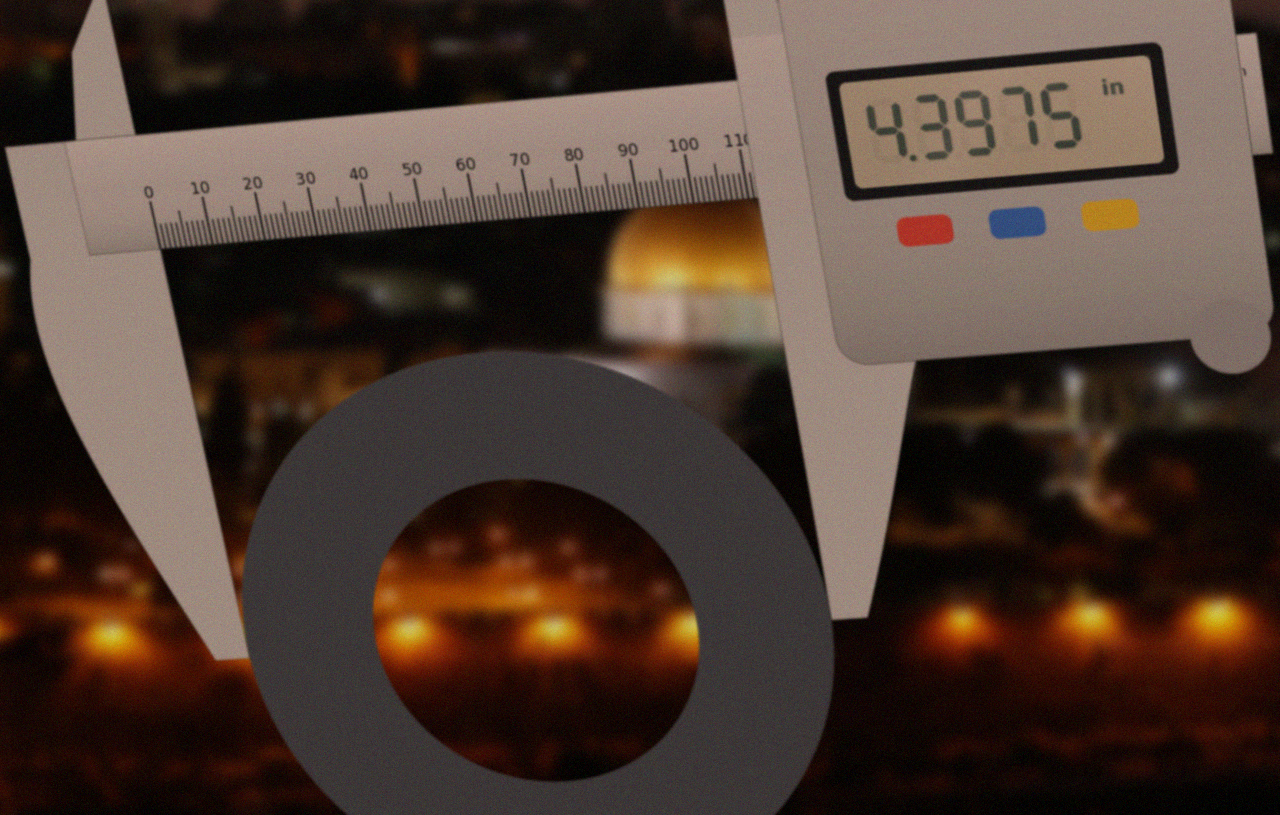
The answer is 4.3975 in
